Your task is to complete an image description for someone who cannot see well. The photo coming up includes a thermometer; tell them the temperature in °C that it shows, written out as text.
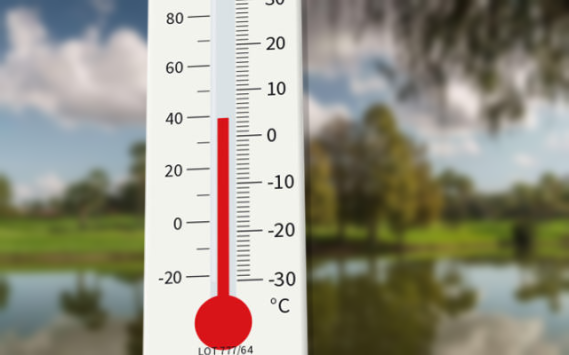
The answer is 4 °C
